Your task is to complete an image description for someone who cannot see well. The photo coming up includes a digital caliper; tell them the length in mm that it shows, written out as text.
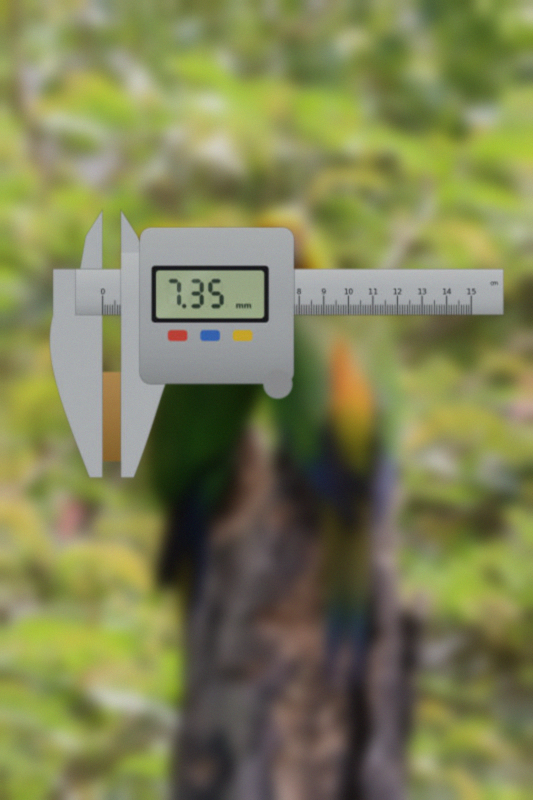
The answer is 7.35 mm
